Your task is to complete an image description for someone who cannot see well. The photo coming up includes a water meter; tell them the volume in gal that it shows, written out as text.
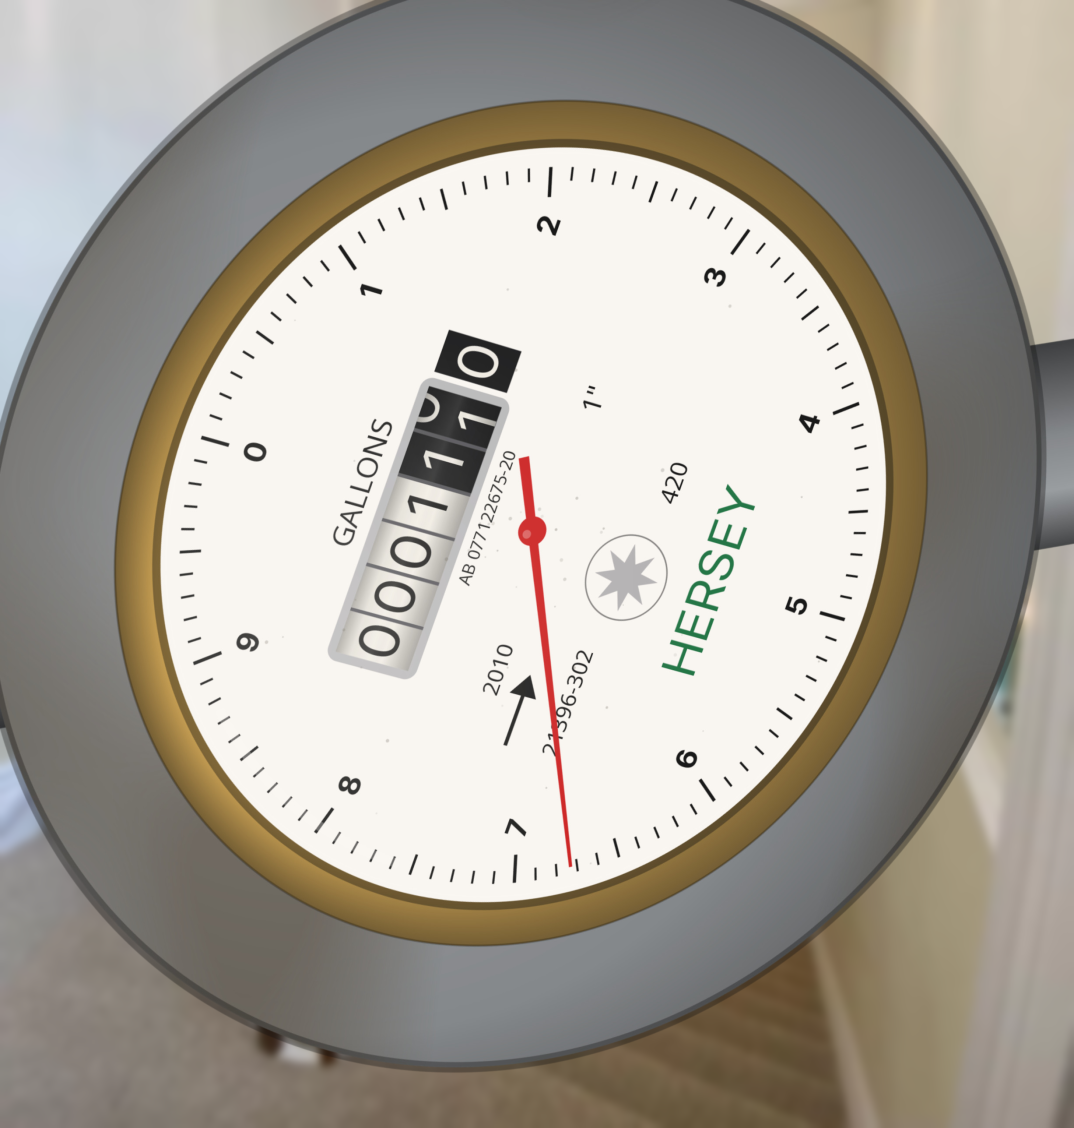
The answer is 1106.7 gal
